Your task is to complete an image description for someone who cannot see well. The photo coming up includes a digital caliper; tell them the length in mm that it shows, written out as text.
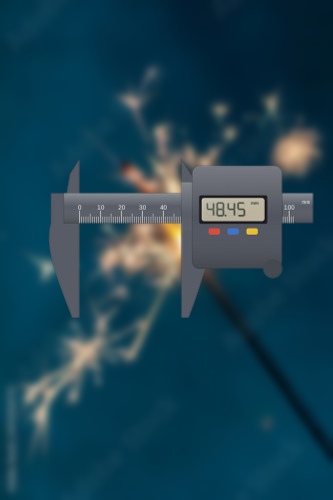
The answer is 48.45 mm
